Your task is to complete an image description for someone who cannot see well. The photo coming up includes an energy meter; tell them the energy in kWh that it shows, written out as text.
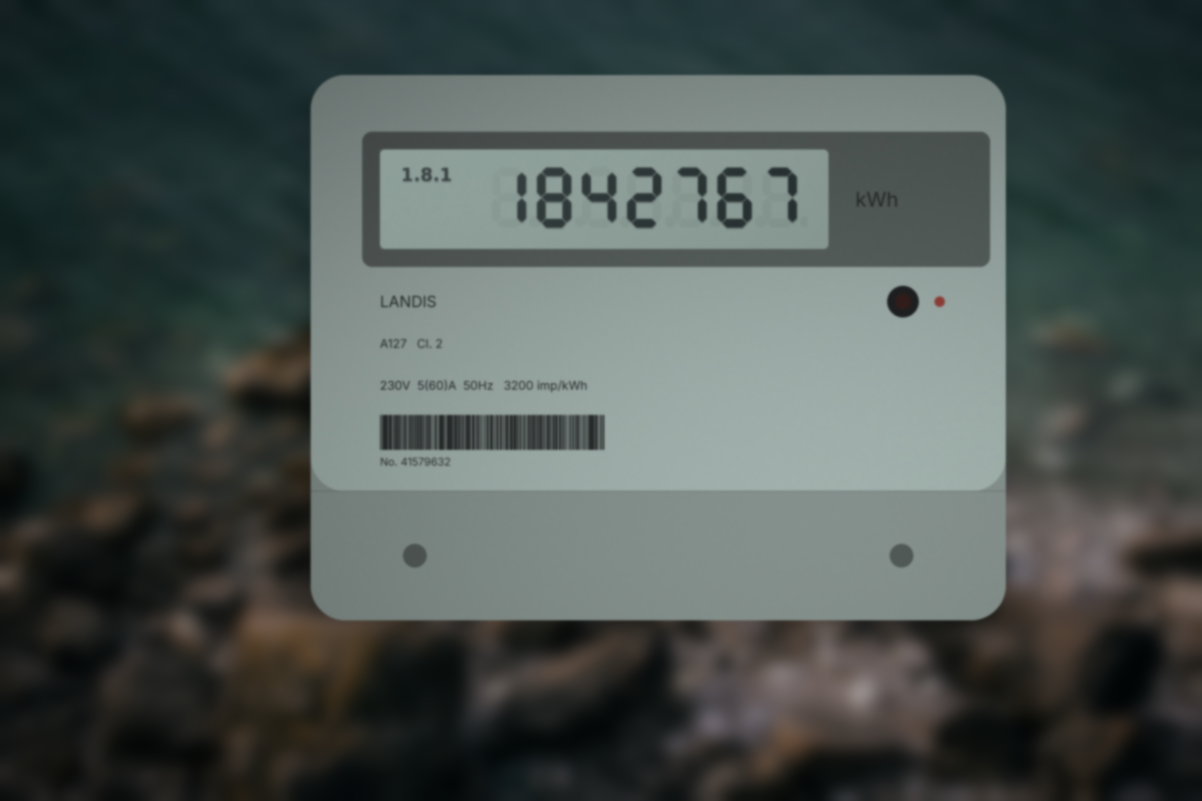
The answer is 1842767 kWh
